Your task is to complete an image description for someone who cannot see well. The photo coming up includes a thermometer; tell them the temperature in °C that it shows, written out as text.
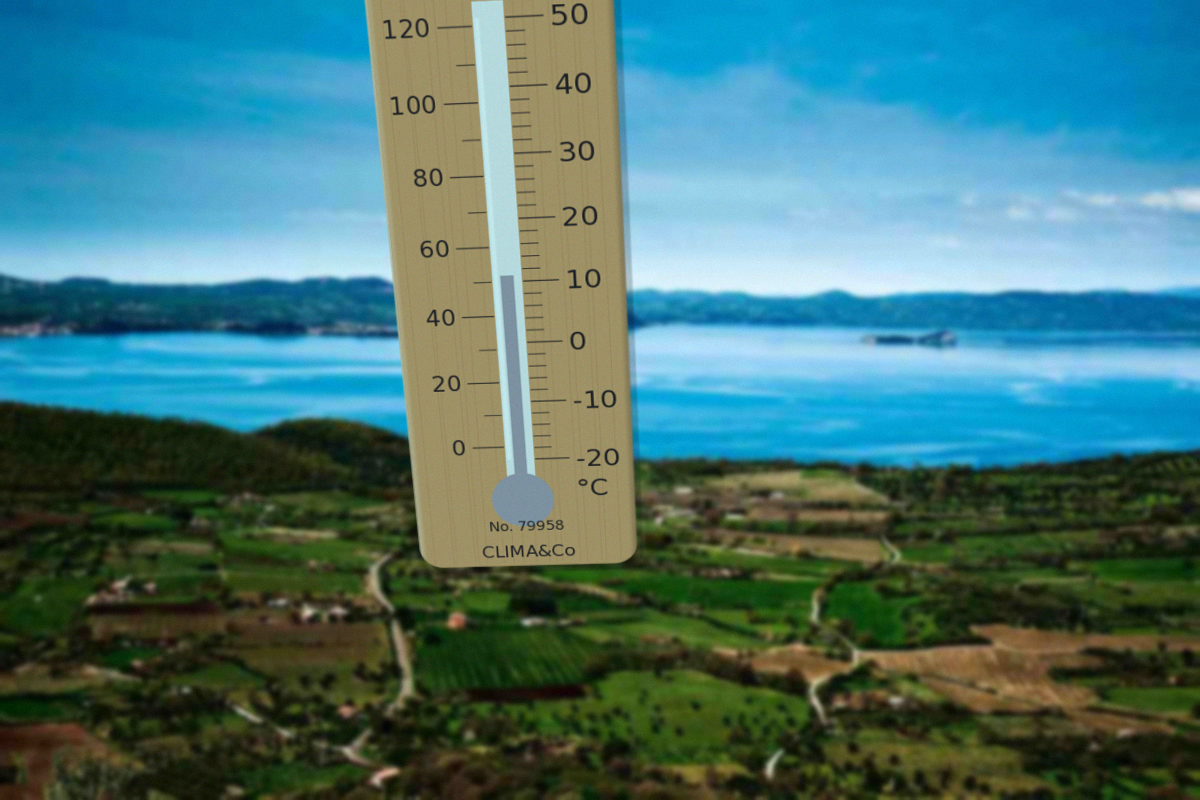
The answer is 11 °C
